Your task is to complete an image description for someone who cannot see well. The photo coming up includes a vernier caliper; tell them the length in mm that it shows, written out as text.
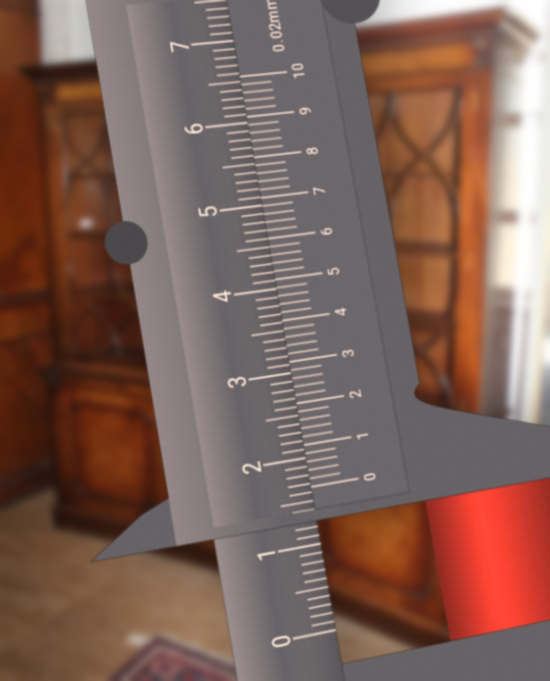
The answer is 16.6 mm
